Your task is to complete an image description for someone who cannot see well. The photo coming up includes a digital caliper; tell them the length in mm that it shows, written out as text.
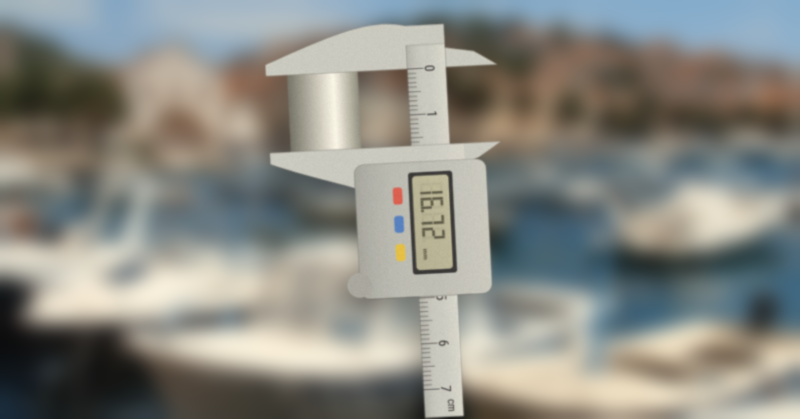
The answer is 16.72 mm
